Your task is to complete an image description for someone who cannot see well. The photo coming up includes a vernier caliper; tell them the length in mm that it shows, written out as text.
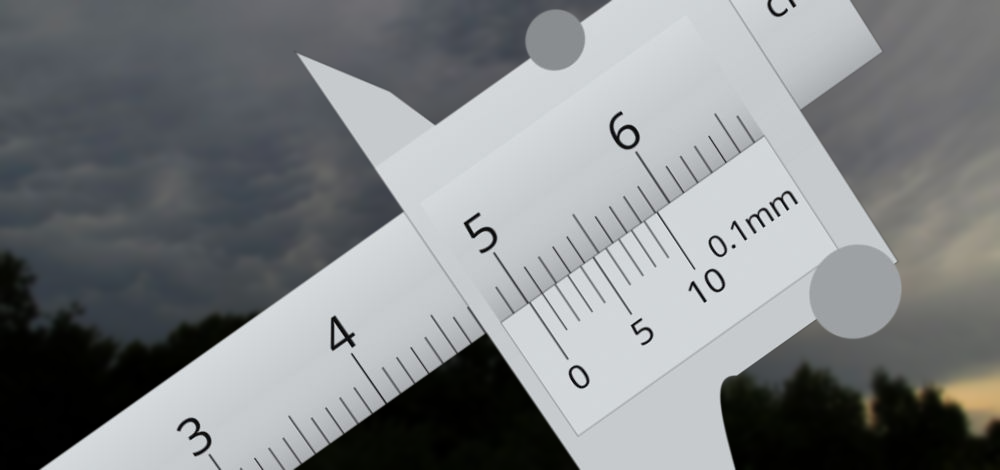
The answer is 50.1 mm
